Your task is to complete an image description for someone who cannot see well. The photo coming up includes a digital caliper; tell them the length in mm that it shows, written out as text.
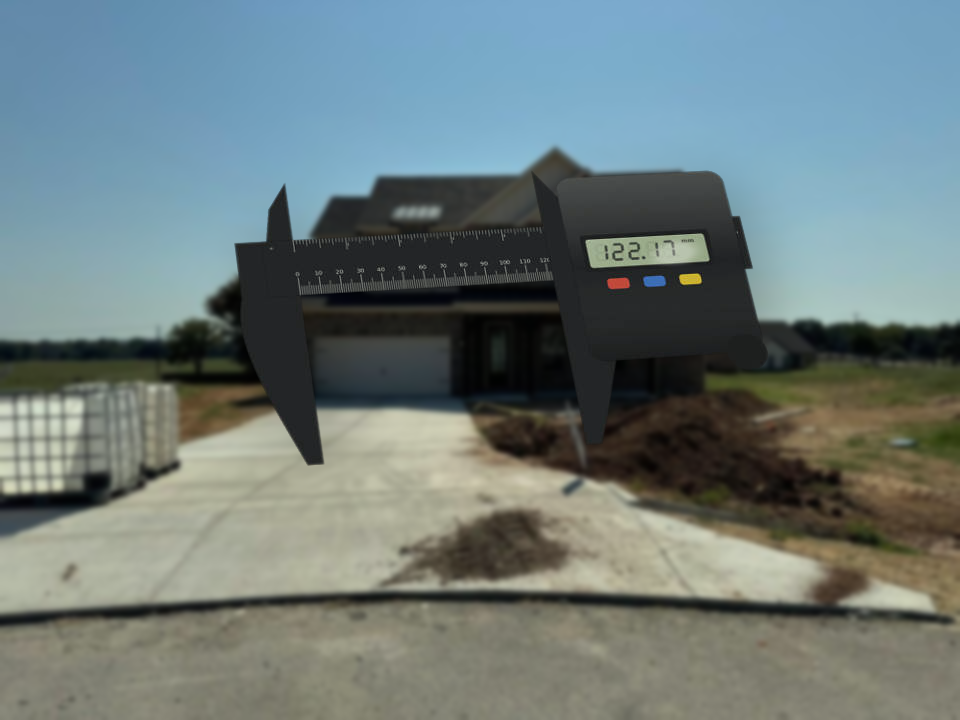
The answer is 122.17 mm
